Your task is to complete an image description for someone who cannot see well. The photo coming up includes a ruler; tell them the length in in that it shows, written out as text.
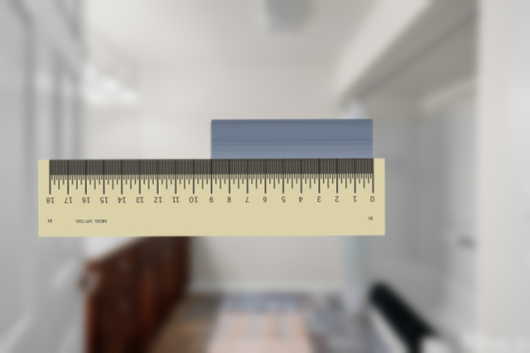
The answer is 9 in
